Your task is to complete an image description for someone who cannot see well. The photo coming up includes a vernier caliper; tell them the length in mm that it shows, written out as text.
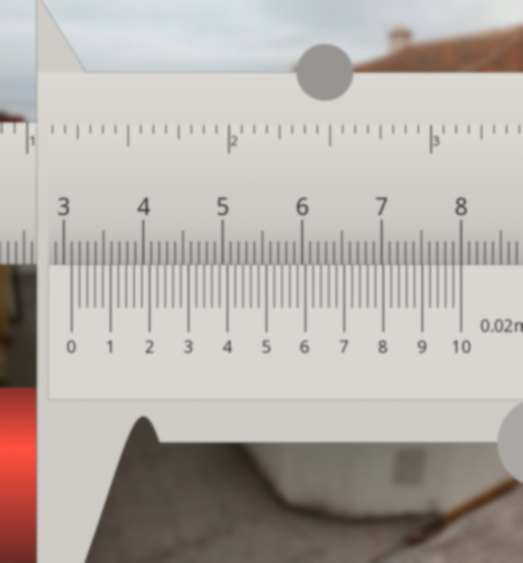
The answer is 31.0 mm
